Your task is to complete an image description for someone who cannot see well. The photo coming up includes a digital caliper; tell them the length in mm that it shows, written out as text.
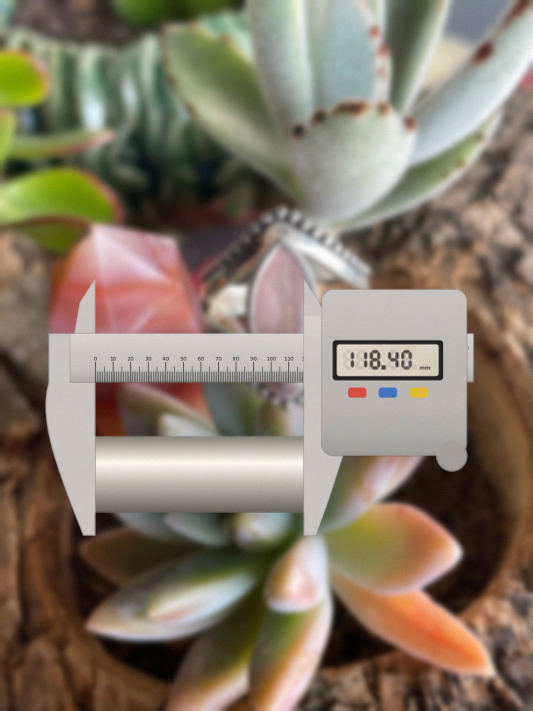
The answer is 118.40 mm
